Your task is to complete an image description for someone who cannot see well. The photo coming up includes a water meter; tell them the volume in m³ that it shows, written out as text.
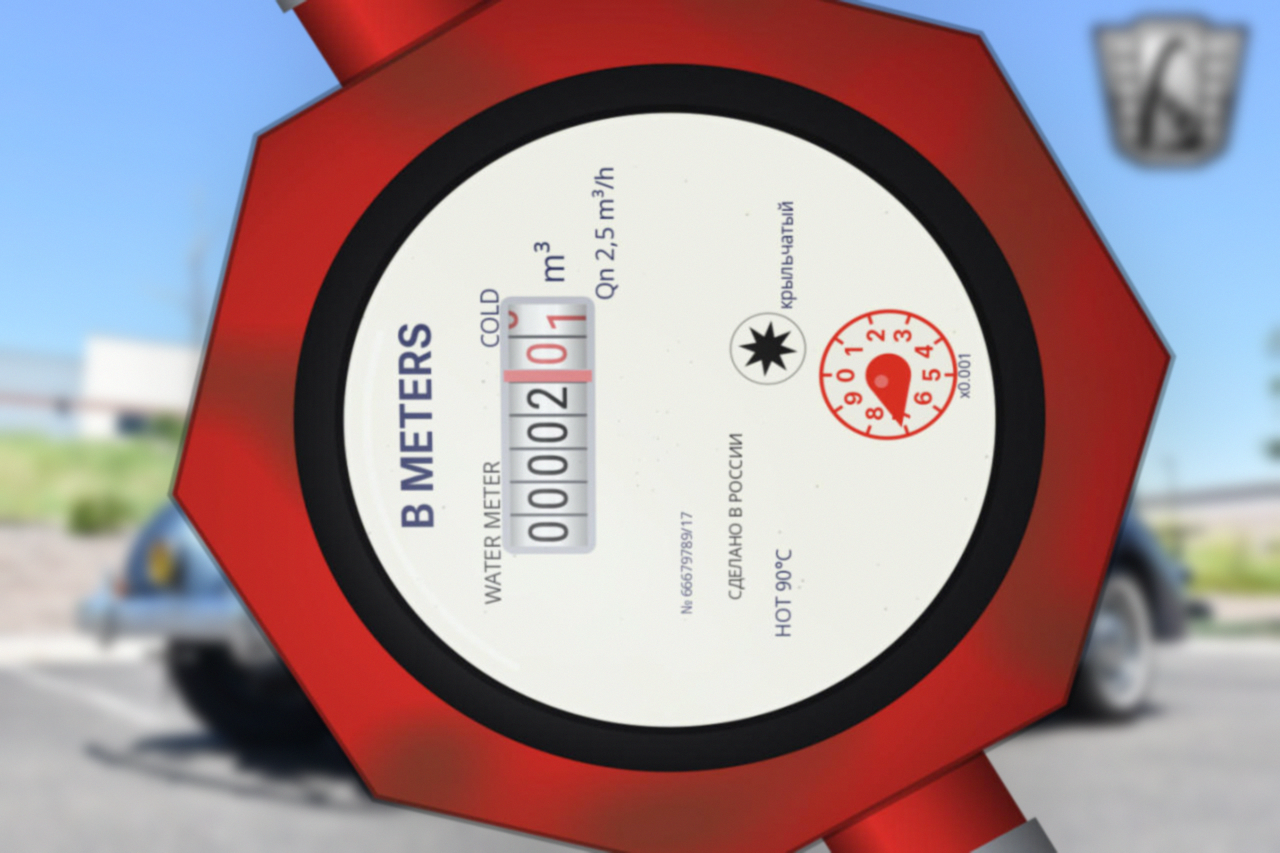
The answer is 2.007 m³
